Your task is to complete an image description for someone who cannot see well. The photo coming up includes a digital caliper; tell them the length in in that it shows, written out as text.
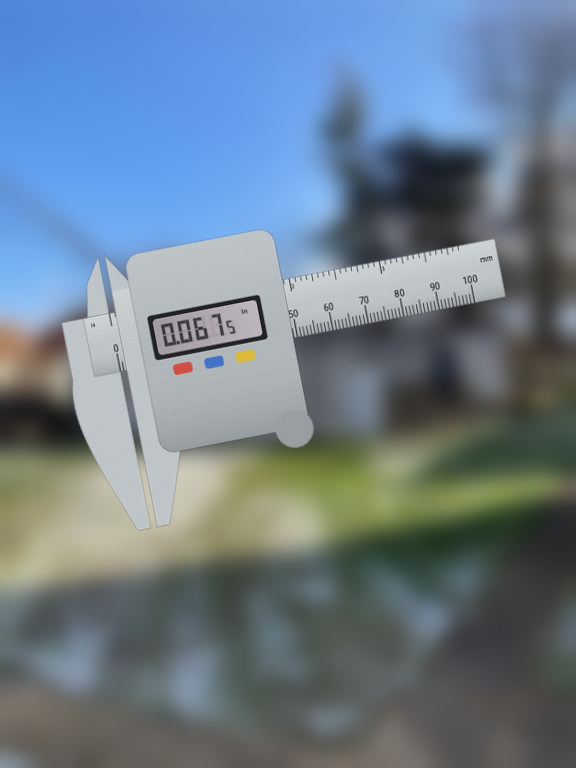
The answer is 0.0675 in
